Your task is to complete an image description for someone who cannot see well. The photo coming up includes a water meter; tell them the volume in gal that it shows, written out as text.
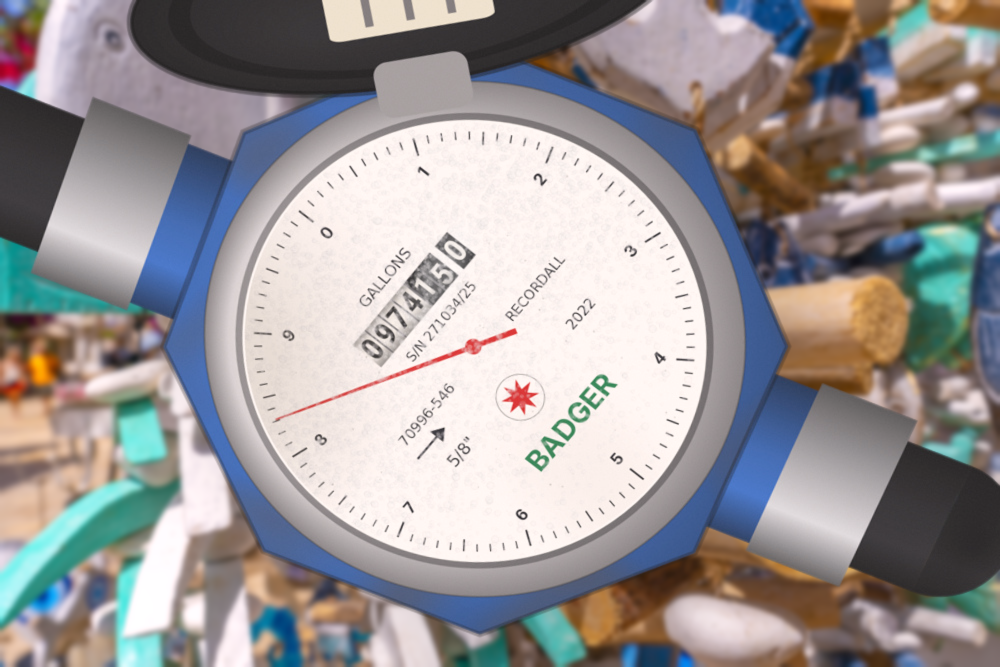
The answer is 974148.3 gal
